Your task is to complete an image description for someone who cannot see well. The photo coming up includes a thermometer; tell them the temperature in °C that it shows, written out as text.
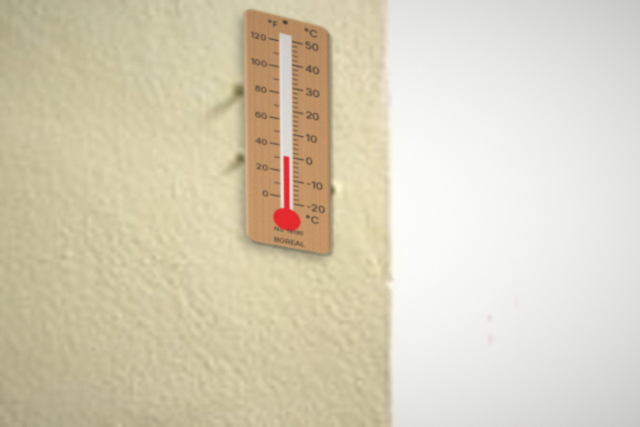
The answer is 0 °C
